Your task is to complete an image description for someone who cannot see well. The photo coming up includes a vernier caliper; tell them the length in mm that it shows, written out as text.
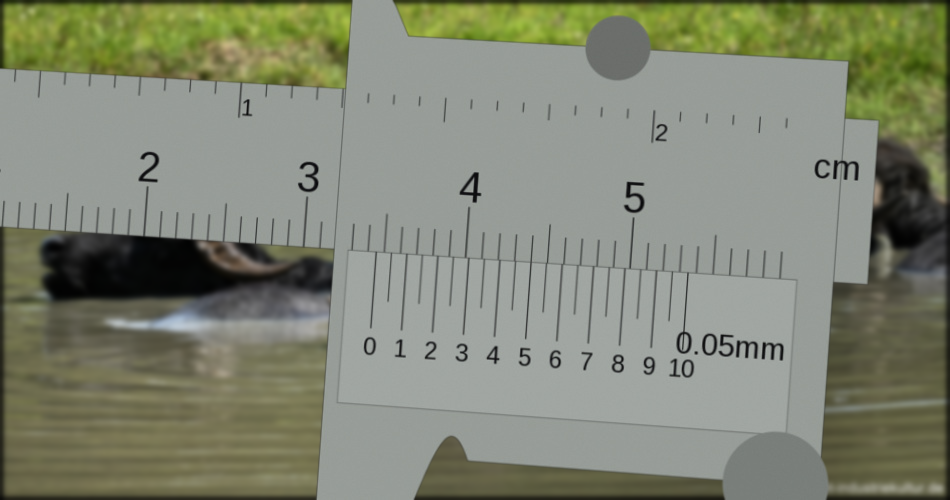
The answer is 34.5 mm
